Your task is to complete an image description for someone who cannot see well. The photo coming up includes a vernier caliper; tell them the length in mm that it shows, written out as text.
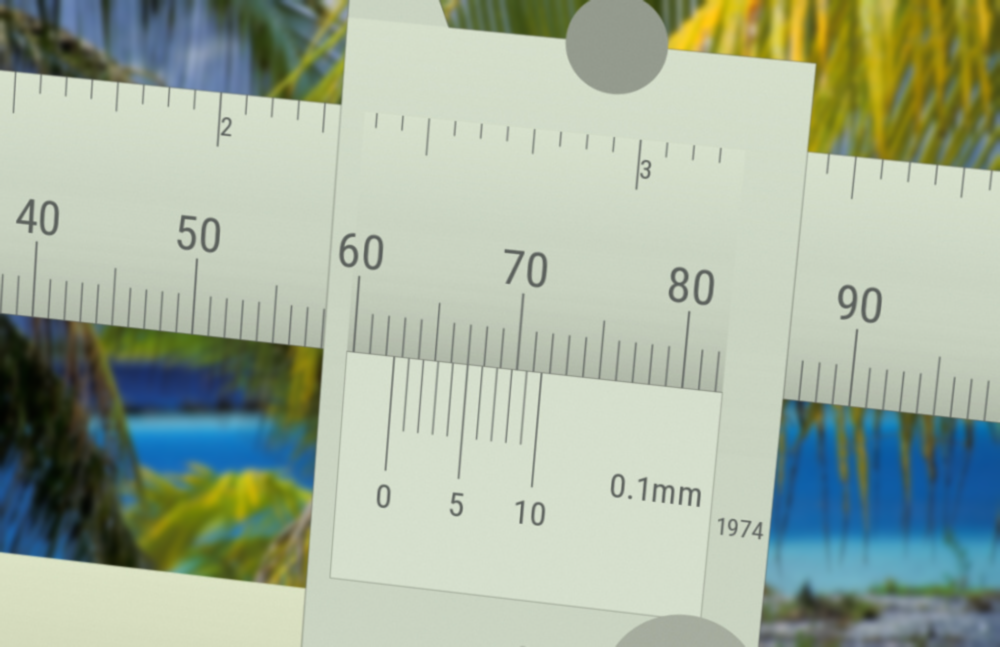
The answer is 62.5 mm
